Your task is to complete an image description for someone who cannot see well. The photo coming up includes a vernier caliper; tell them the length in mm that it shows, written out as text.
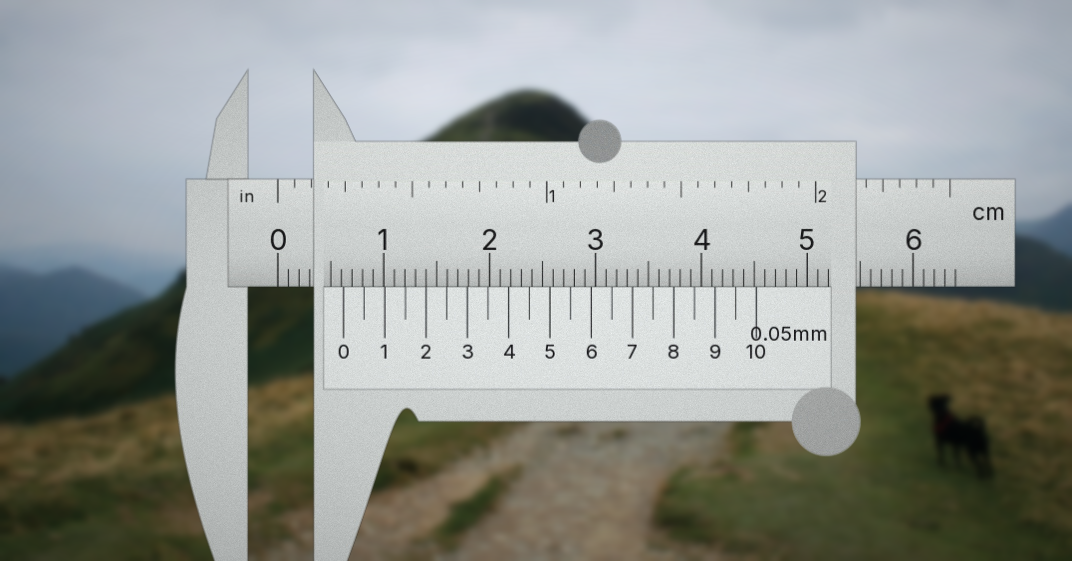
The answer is 6.2 mm
